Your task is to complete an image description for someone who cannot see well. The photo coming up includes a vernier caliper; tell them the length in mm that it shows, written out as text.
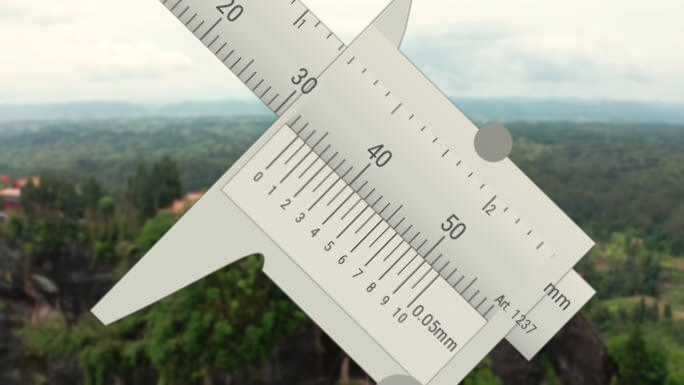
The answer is 33.2 mm
